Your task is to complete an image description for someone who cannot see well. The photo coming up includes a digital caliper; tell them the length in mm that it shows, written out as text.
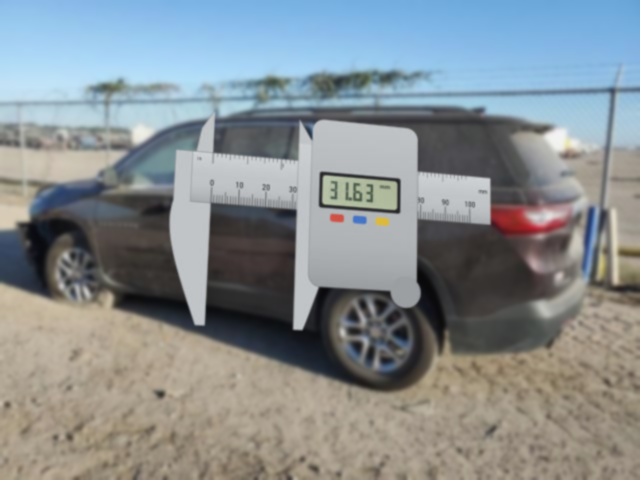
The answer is 31.63 mm
